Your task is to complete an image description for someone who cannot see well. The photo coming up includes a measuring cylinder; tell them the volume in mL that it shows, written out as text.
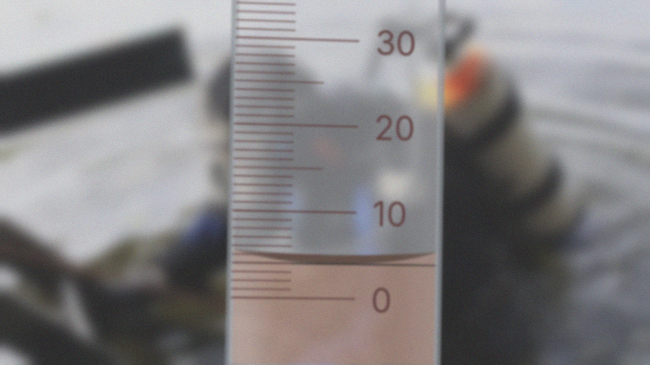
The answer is 4 mL
